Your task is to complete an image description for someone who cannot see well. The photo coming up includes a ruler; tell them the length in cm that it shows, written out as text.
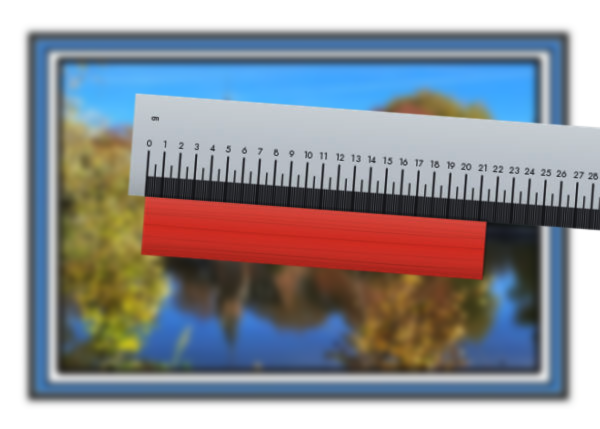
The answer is 21.5 cm
